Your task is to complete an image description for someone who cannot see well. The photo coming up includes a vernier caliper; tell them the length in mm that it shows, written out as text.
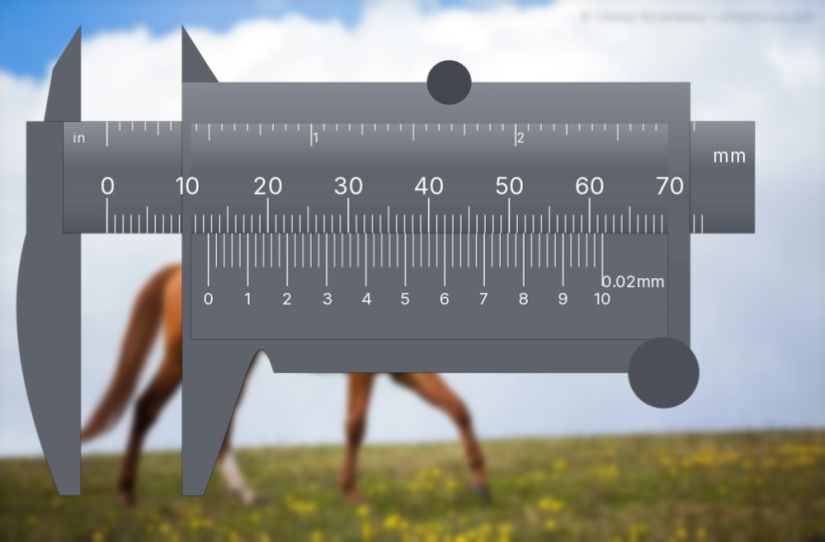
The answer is 12.6 mm
